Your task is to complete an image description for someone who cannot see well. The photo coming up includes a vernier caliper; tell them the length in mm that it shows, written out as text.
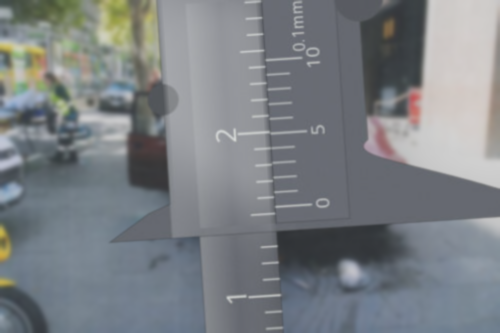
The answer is 15.4 mm
